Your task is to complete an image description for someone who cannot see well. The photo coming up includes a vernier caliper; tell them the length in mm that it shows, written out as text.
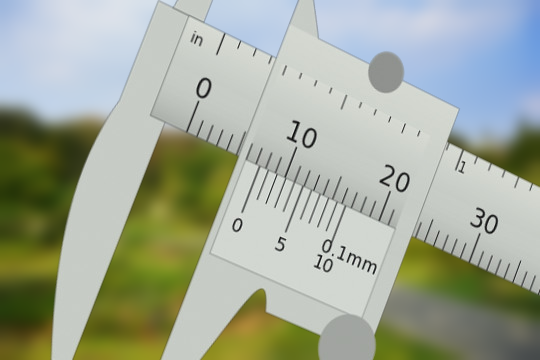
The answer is 7.4 mm
